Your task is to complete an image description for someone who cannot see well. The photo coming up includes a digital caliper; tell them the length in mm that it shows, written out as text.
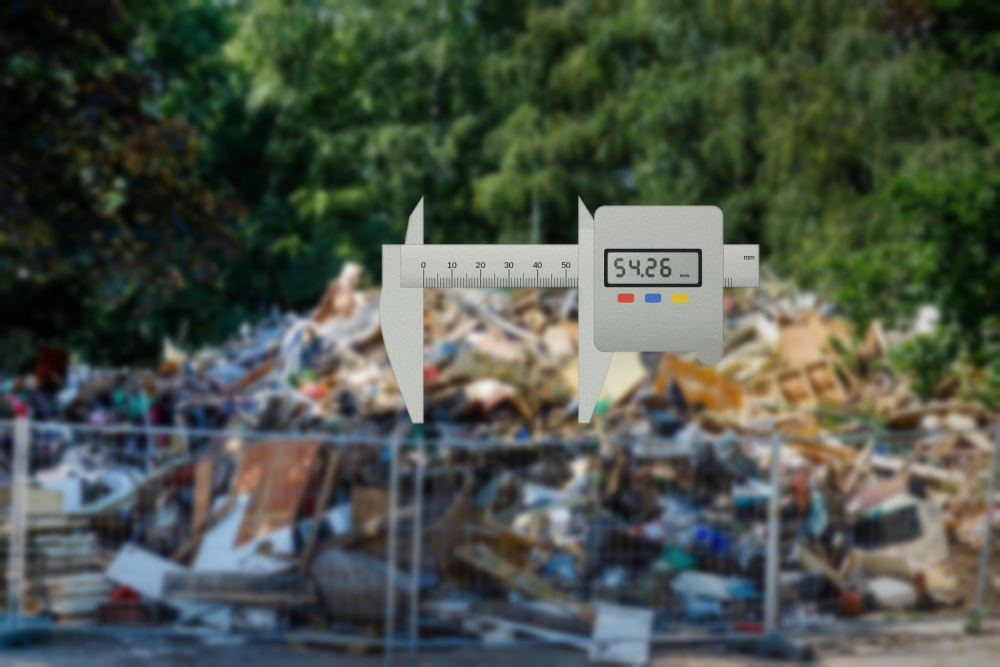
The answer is 54.26 mm
